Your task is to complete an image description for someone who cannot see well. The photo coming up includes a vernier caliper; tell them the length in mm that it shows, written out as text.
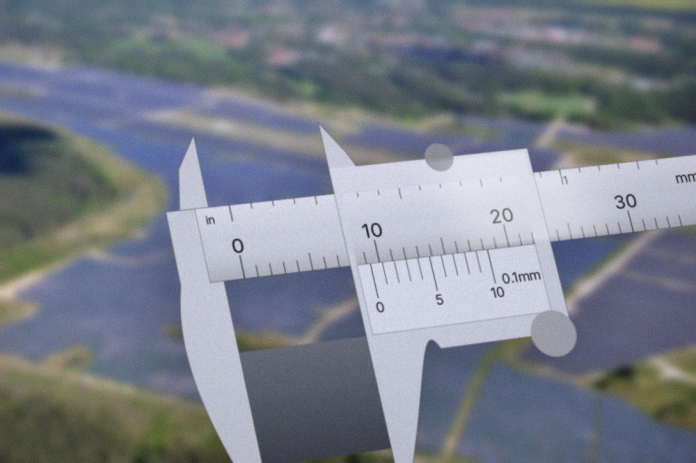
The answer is 9.3 mm
